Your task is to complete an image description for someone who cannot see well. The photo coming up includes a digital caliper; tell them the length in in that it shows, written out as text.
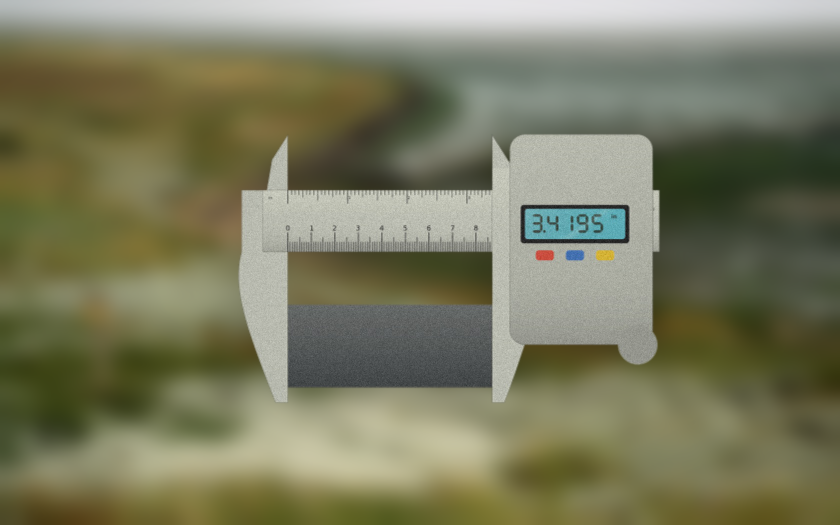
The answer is 3.4195 in
